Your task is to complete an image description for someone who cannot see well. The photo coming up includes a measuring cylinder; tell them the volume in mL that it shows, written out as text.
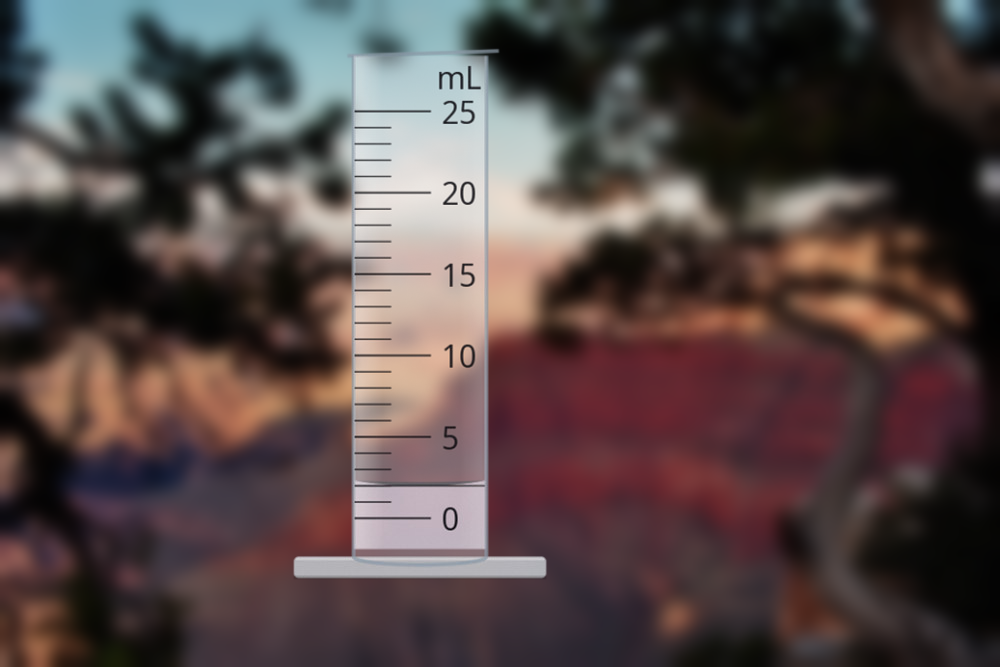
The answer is 2 mL
